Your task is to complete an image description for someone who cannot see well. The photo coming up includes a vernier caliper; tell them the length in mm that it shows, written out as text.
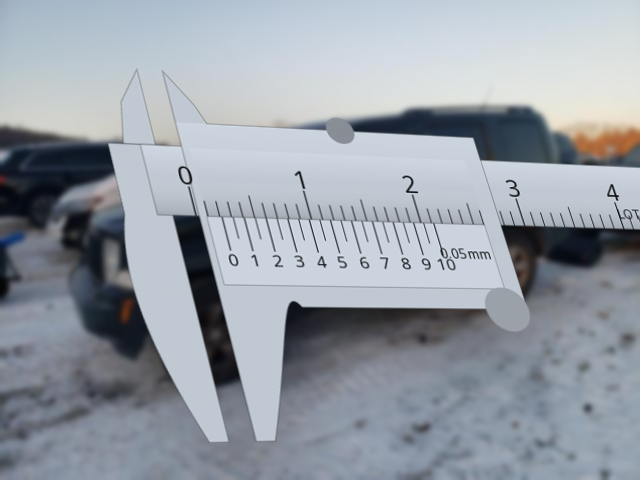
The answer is 2.2 mm
